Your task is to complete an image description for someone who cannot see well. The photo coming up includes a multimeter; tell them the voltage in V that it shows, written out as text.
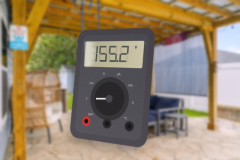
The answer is 155.2 V
